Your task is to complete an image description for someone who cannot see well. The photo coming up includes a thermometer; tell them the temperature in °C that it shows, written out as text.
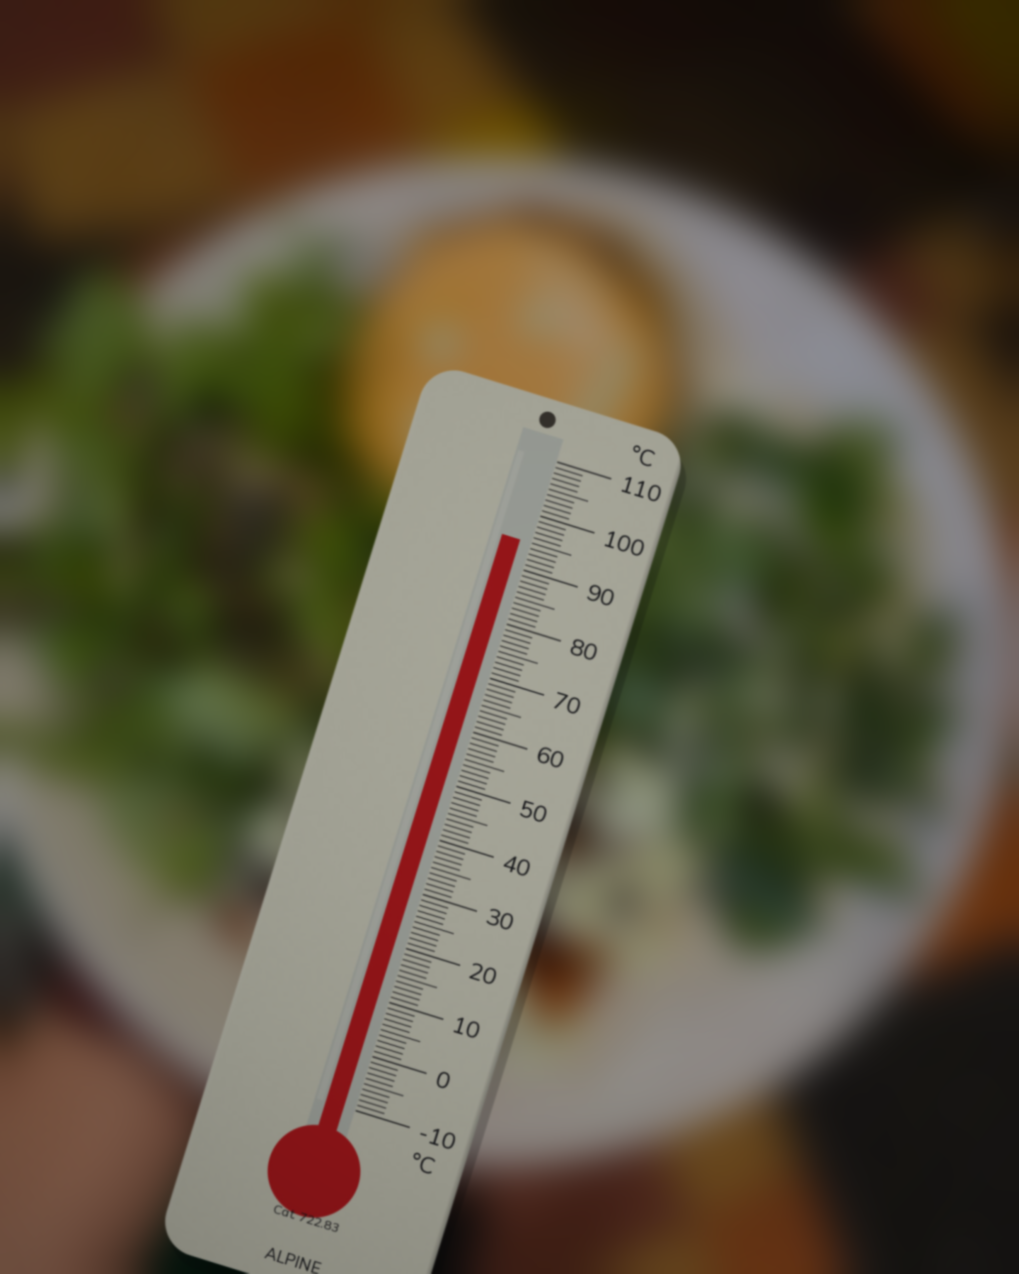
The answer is 95 °C
